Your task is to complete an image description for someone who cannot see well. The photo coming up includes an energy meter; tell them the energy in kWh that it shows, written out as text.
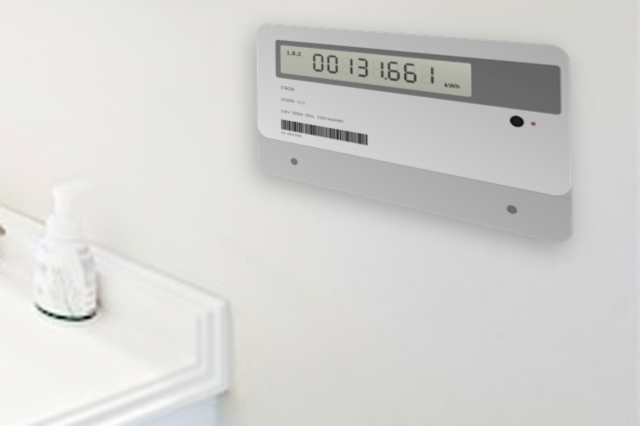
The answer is 131.661 kWh
